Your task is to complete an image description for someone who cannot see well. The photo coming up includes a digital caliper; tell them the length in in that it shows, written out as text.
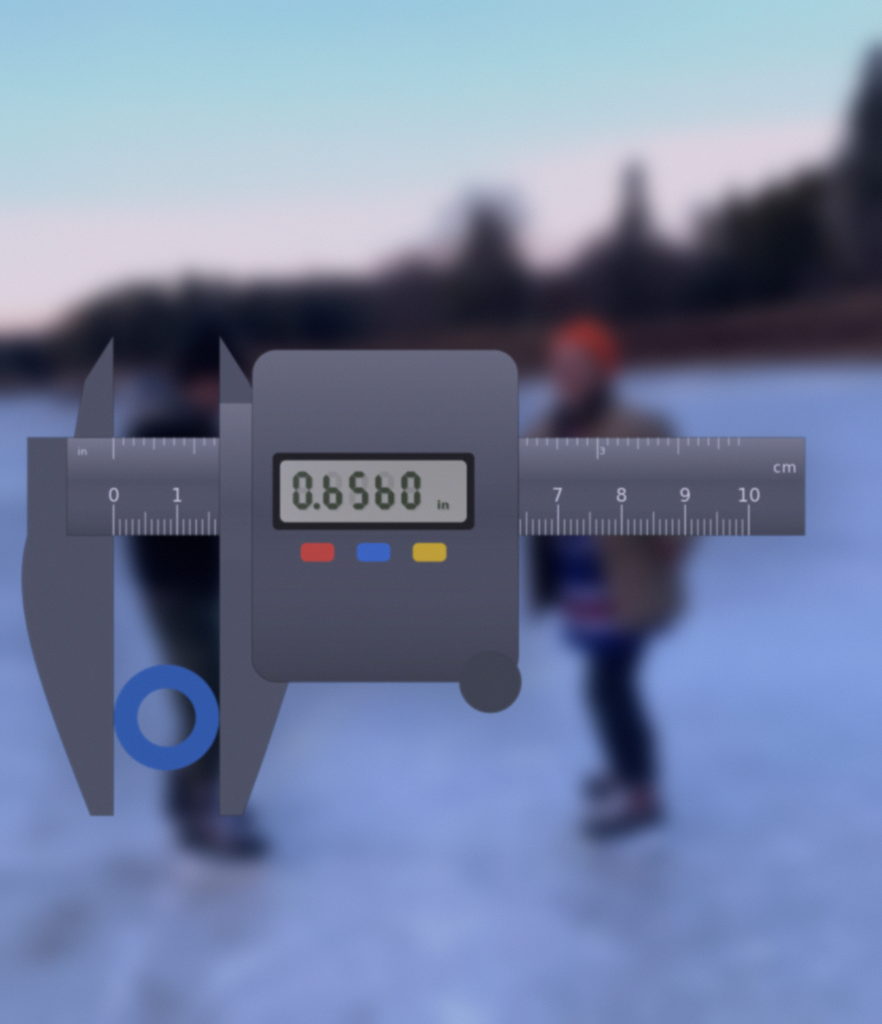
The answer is 0.6560 in
